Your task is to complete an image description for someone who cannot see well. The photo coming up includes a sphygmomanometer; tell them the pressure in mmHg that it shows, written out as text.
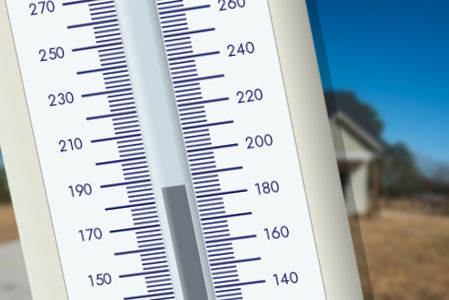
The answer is 186 mmHg
